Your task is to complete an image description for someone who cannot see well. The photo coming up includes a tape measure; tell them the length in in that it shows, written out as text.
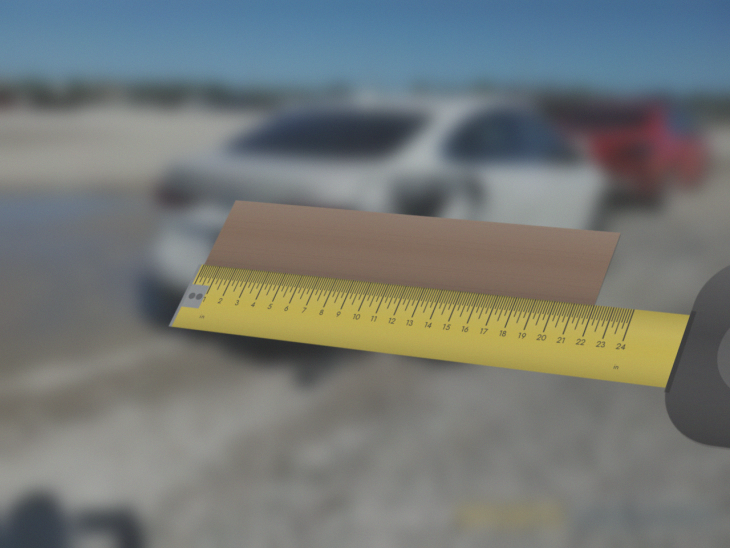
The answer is 22 in
